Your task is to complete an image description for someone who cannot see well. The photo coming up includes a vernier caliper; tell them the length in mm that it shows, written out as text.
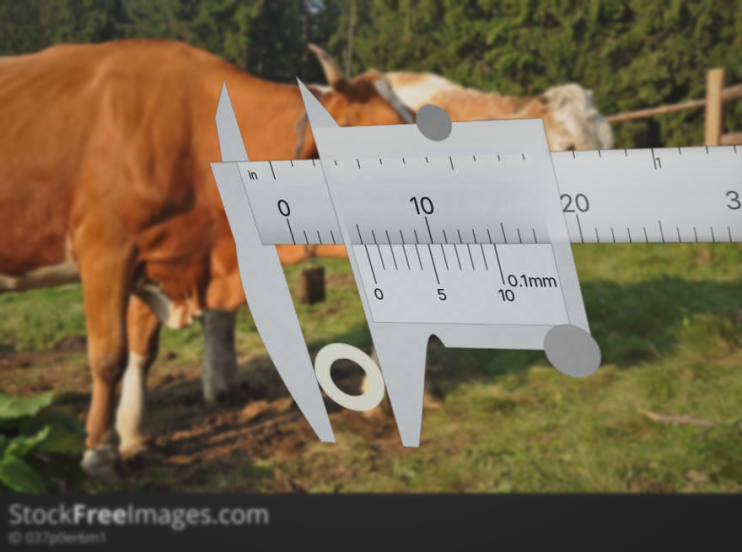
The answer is 5.2 mm
